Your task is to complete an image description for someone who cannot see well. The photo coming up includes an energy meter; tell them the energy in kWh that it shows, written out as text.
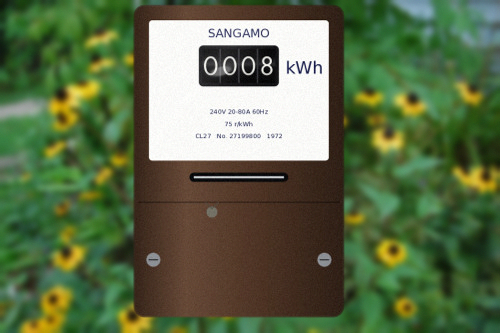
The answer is 8 kWh
